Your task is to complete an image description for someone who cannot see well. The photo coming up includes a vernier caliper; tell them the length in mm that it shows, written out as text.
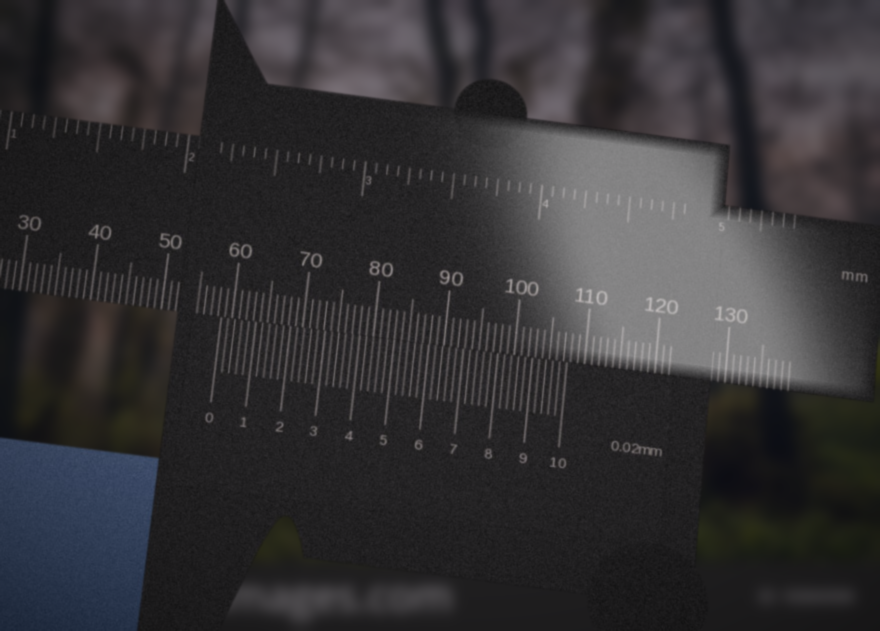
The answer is 58.5 mm
